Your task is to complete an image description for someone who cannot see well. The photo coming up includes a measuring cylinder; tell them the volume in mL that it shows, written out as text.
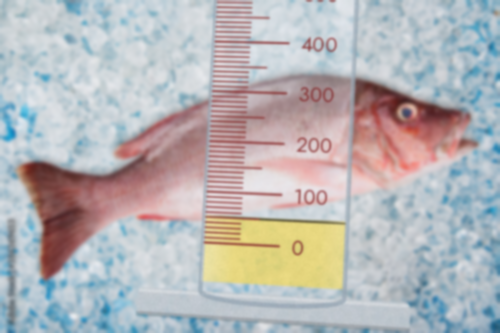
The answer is 50 mL
